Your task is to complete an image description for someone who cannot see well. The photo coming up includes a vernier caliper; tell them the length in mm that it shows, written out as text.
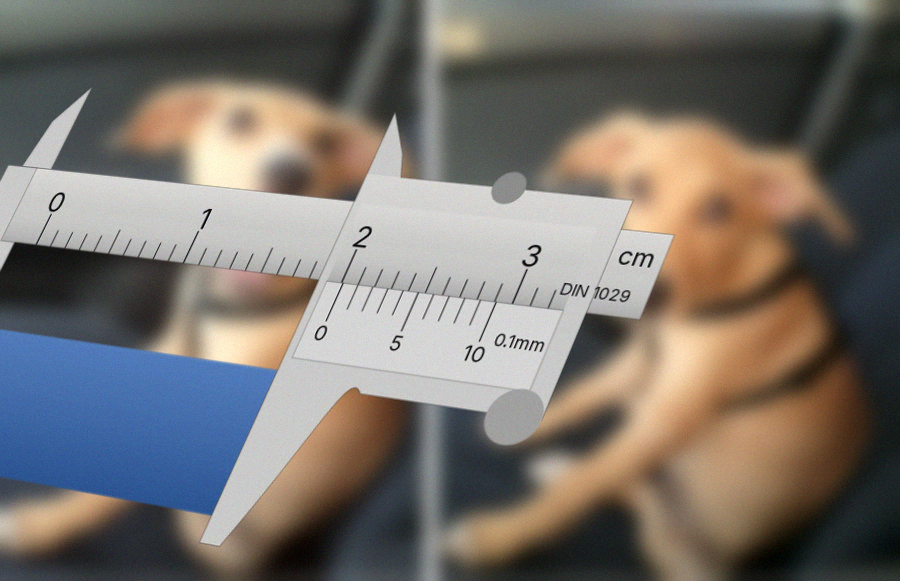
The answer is 20.1 mm
